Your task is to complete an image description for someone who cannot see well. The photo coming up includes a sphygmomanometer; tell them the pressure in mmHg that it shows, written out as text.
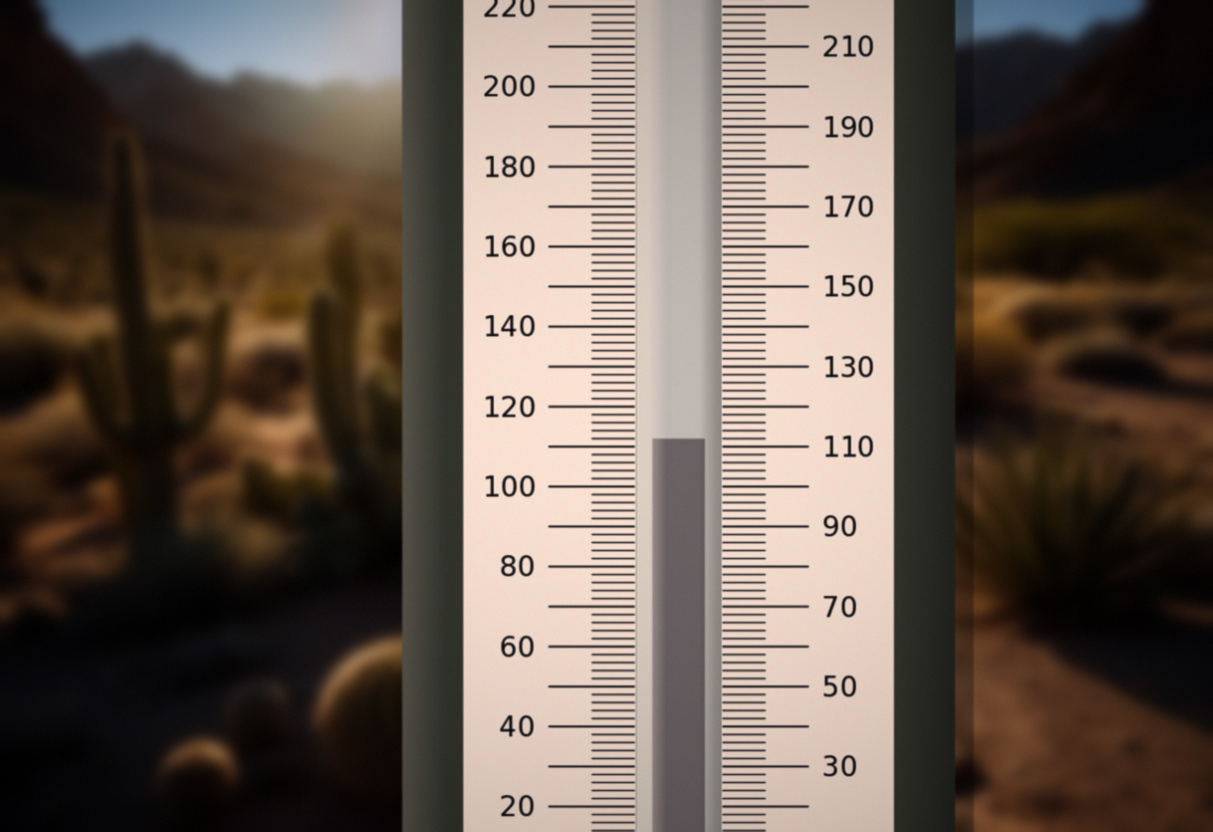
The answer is 112 mmHg
